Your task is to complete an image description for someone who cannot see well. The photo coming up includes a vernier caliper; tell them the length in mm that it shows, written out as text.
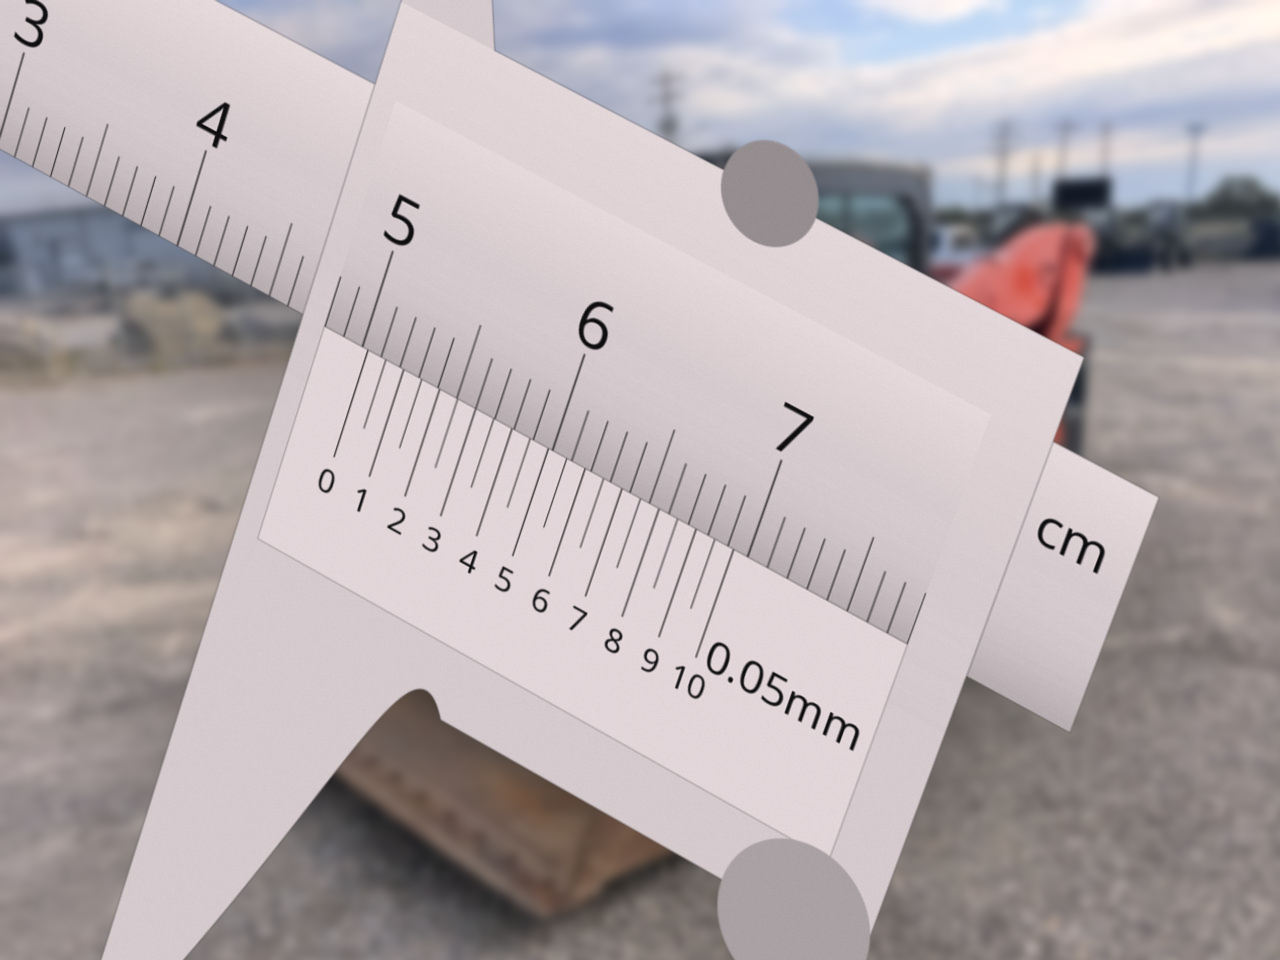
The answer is 50.3 mm
